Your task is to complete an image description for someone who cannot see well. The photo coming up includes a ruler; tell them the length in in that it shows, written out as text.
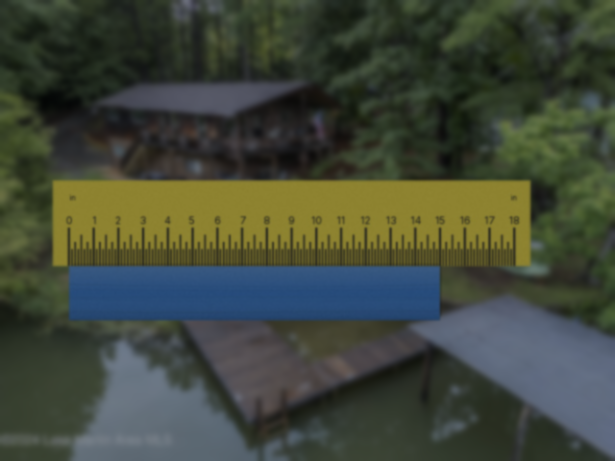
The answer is 15 in
